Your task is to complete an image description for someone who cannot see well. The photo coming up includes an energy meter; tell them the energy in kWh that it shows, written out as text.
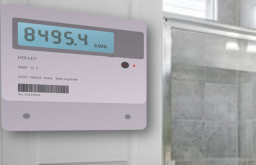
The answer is 8495.4 kWh
